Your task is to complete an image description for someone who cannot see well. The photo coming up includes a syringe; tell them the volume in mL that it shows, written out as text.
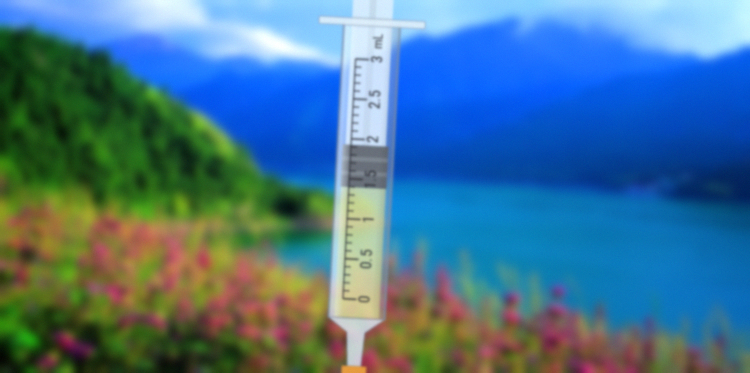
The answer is 1.4 mL
